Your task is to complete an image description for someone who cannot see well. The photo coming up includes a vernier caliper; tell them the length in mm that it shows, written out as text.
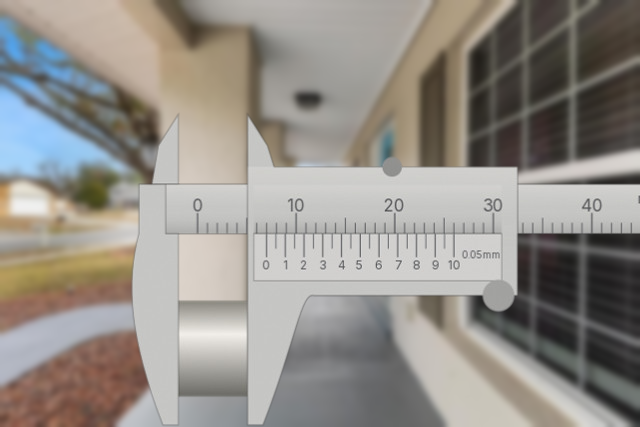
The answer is 7.0 mm
